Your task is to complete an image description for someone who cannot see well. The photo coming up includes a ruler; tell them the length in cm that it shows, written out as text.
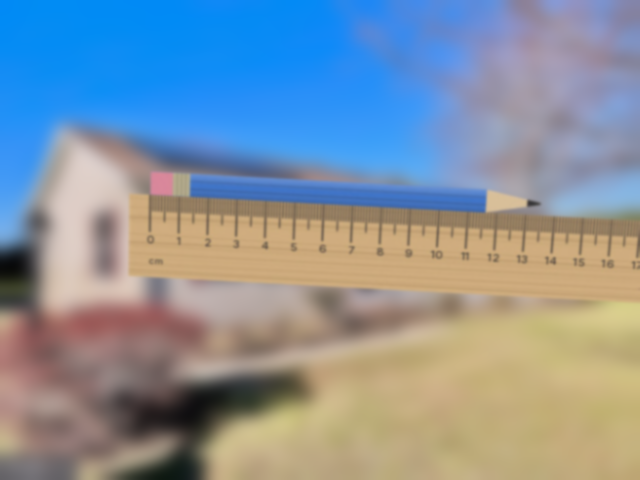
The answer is 13.5 cm
